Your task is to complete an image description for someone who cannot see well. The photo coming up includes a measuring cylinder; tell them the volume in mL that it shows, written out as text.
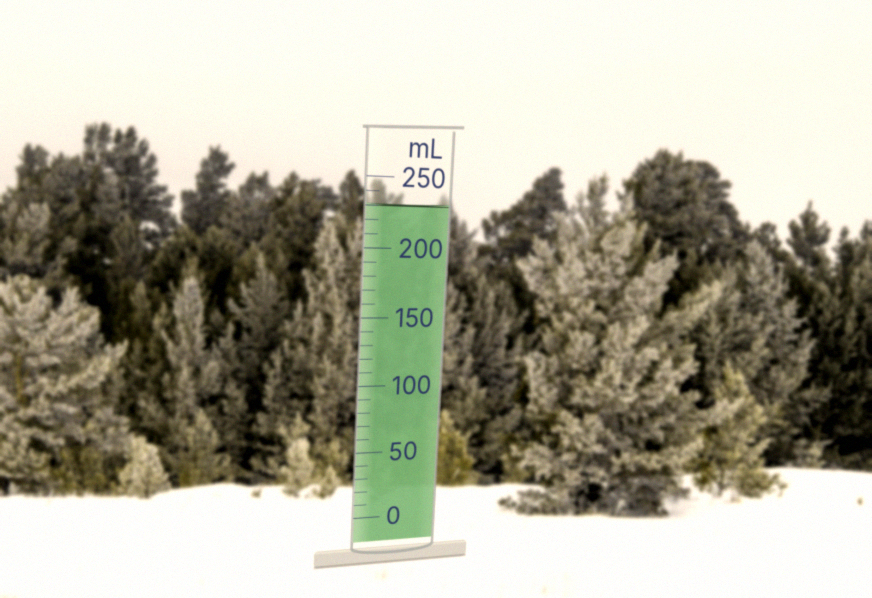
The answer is 230 mL
